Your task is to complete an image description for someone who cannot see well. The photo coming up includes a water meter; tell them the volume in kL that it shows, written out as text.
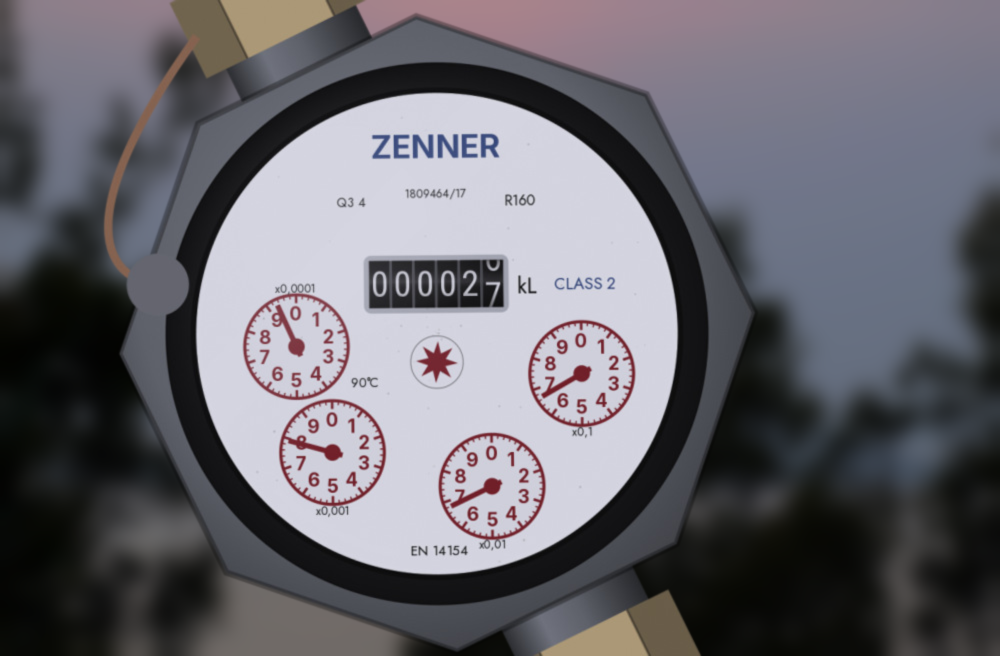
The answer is 26.6679 kL
